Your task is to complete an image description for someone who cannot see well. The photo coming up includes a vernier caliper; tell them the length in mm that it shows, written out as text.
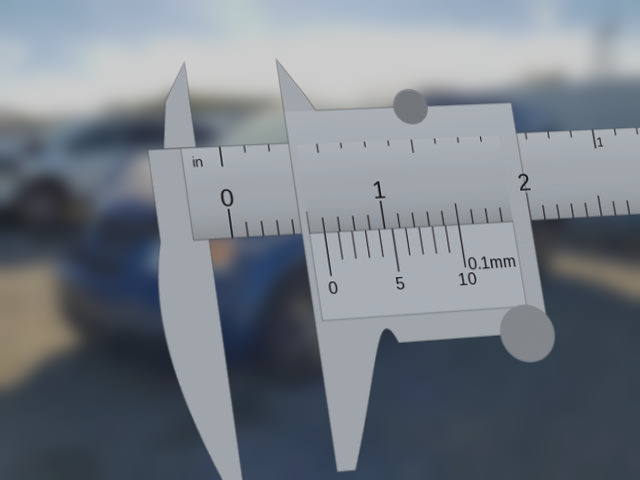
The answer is 6.0 mm
